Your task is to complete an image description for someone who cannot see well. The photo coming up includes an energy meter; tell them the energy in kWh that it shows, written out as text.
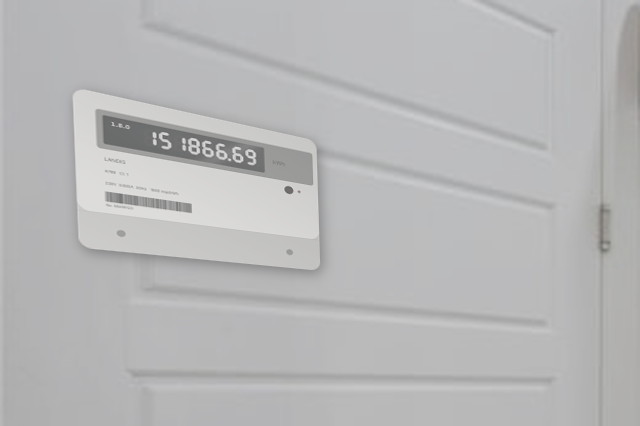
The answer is 151866.69 kWh
